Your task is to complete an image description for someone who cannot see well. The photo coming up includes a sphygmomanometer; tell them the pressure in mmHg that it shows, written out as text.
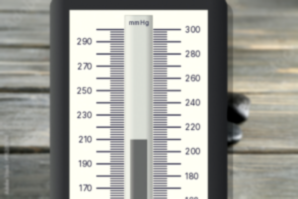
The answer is 210 mmHg
